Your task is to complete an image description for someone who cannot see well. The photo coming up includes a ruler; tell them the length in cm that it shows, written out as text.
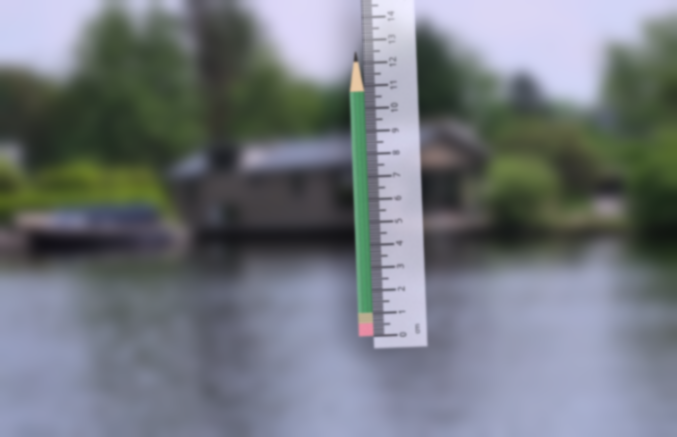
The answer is 12.5 cm
